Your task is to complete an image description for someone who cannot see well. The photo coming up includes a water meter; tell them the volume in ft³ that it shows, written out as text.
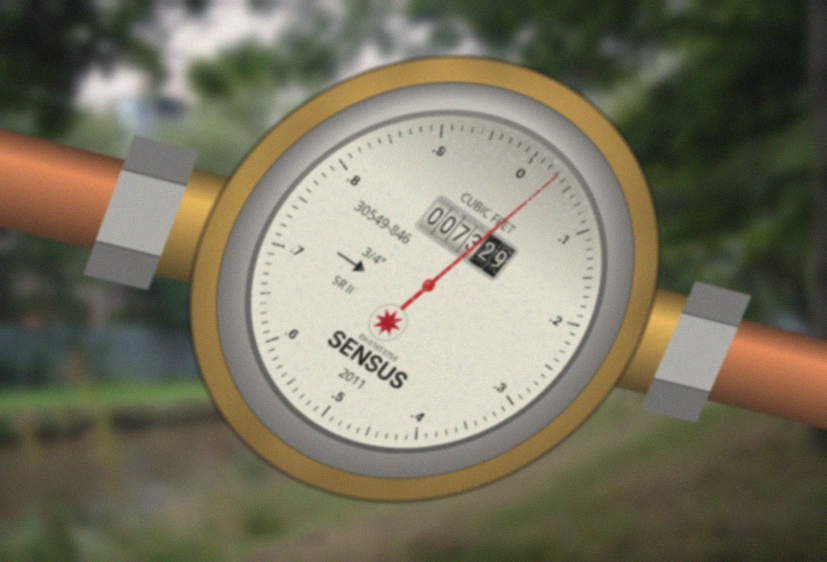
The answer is 7329.03 ft³
